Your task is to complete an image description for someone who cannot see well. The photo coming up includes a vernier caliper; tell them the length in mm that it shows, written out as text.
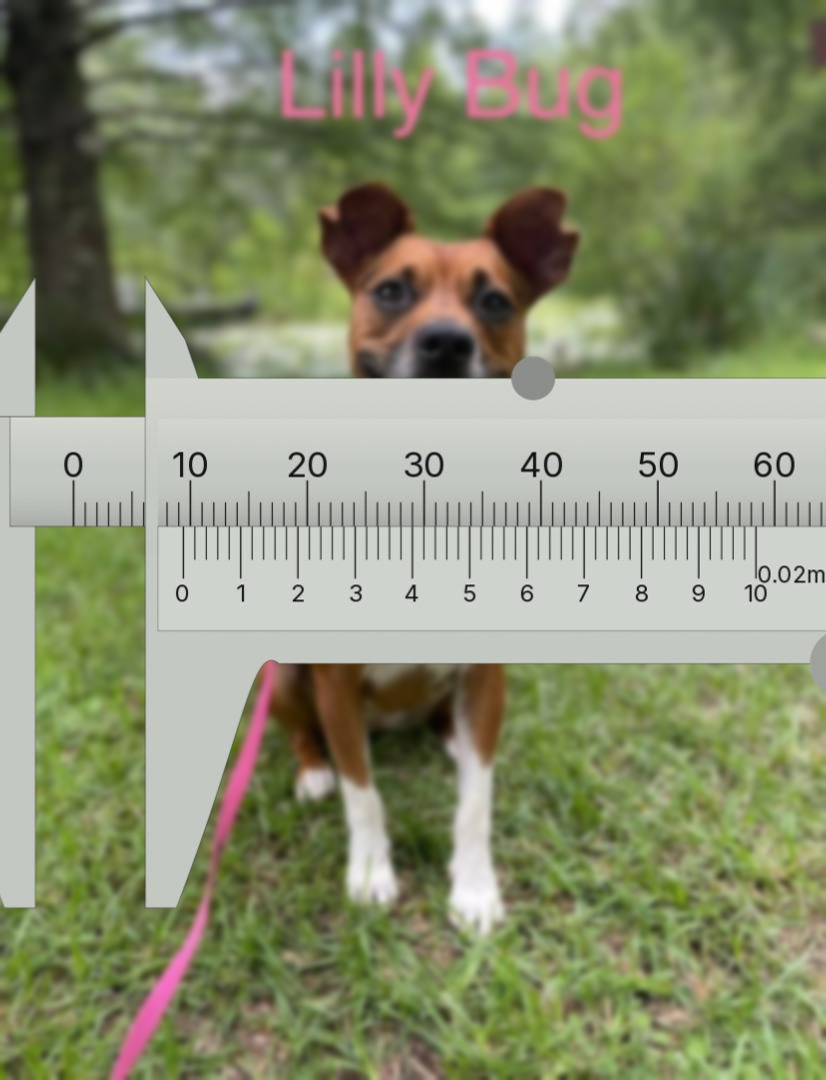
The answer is 9.4 mm
